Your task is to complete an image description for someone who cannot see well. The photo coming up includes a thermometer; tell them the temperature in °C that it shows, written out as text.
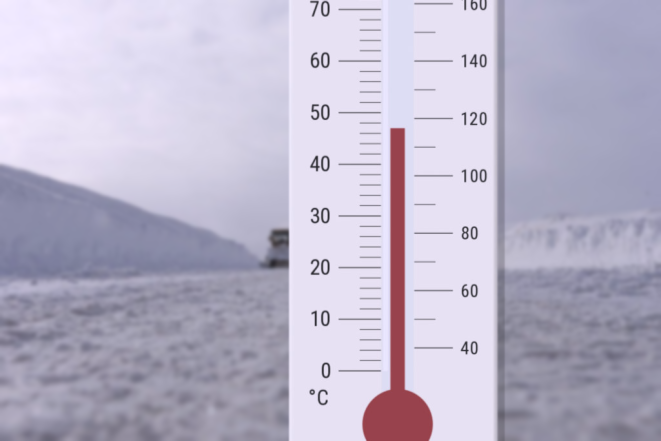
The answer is 47 °C
